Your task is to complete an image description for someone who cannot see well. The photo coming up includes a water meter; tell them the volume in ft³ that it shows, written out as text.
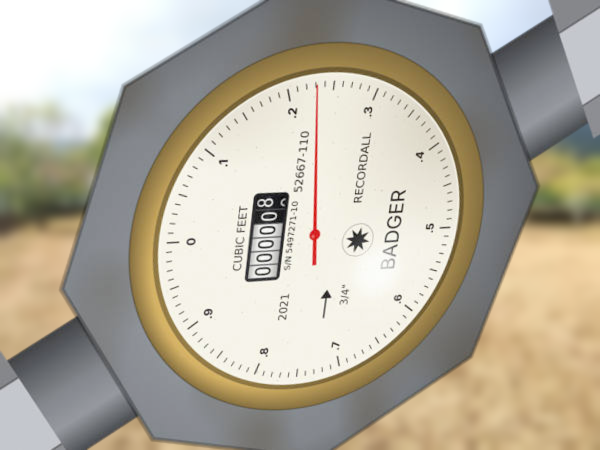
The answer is 8.23 ft³
